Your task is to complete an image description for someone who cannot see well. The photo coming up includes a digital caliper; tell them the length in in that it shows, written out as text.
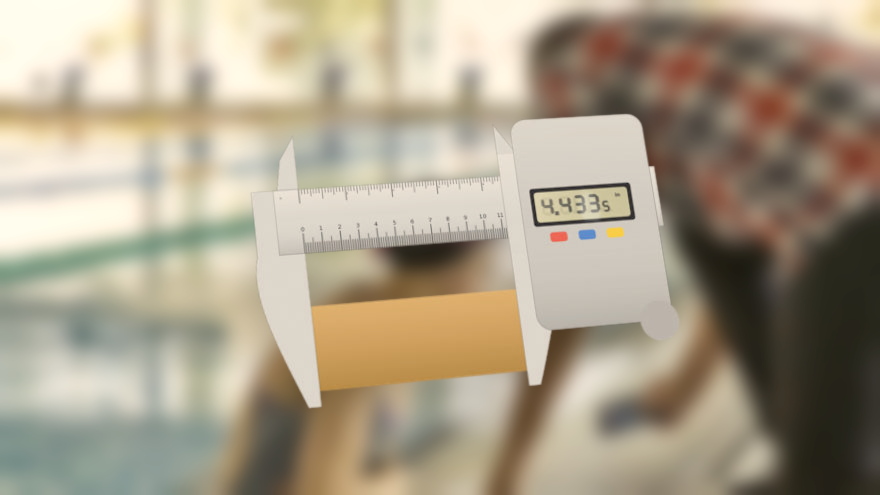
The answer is 4.4335 in
